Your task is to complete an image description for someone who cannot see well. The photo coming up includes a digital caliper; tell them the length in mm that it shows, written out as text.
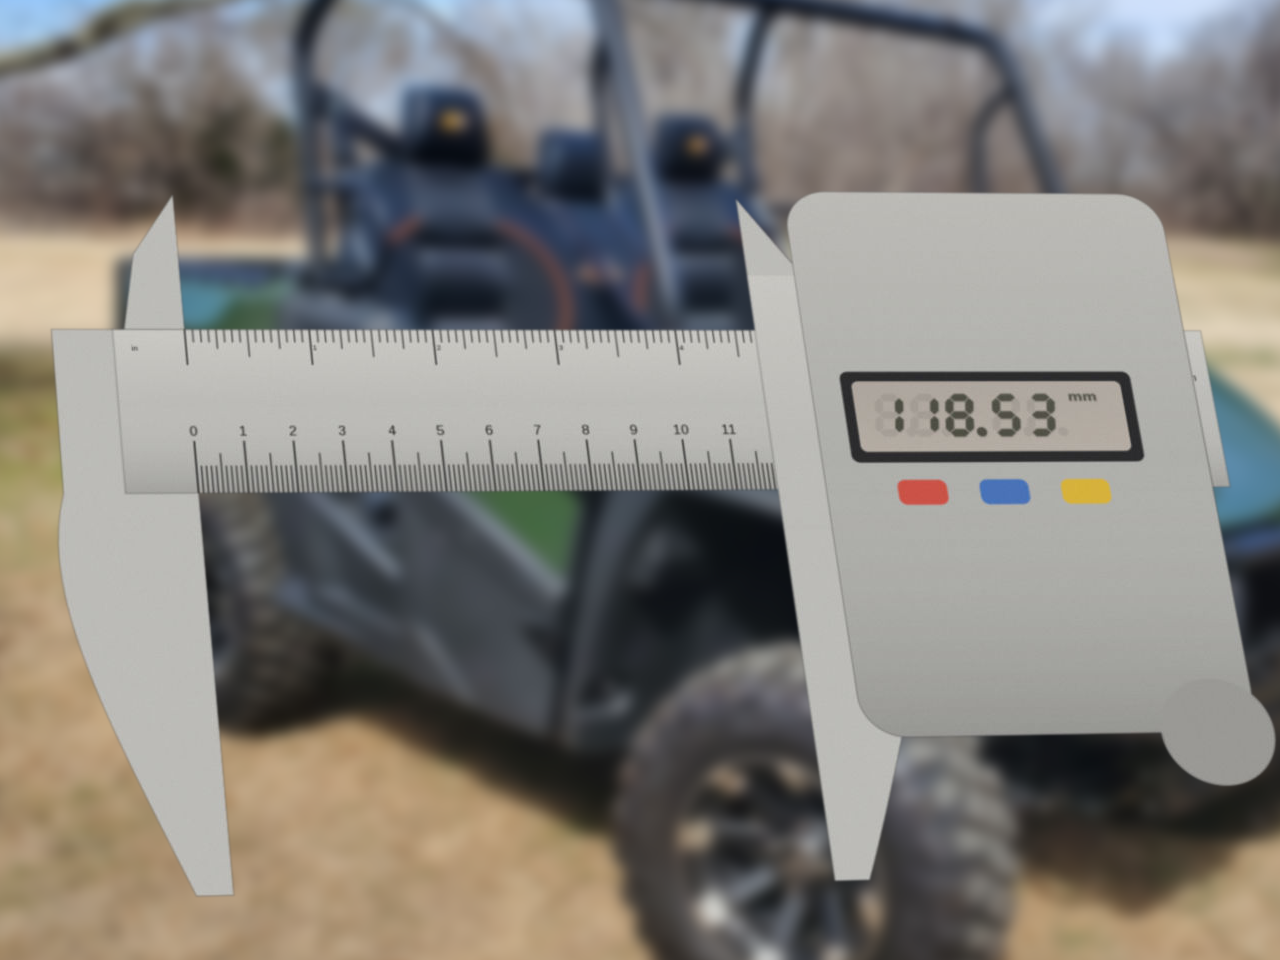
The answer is 118.53 mm
